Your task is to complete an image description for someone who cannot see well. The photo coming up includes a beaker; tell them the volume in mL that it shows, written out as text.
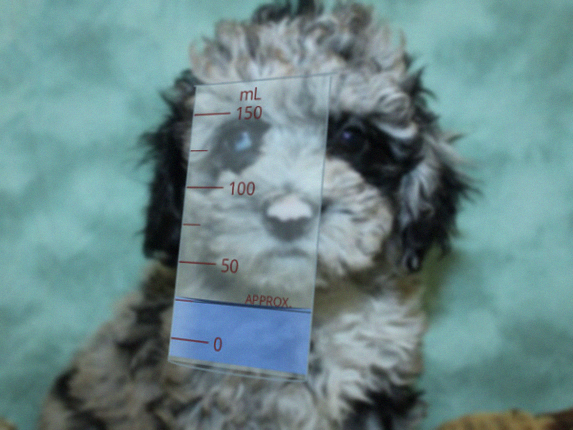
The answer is 25 mL
